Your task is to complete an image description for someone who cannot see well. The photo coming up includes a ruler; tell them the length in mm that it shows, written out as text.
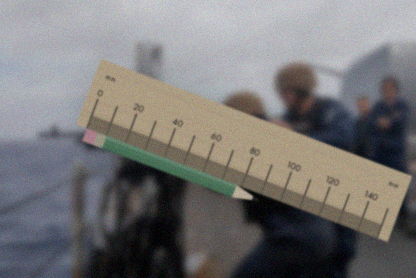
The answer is 90 mm
